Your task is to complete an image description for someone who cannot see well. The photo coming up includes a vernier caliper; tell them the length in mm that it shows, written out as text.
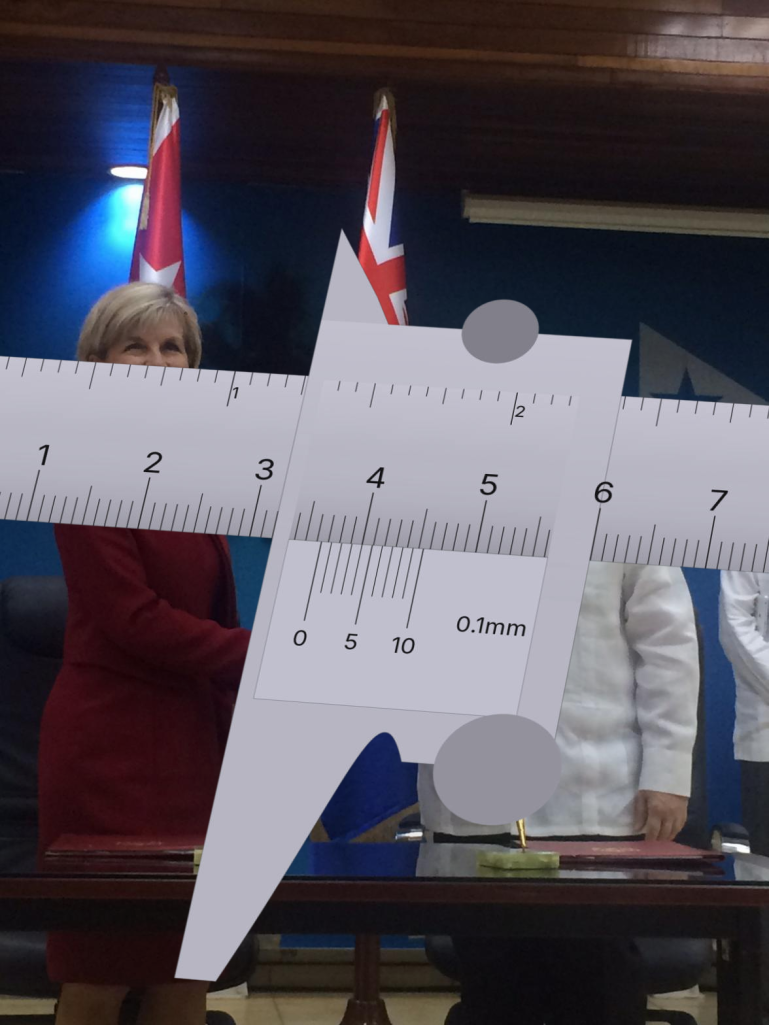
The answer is 36.4 mm
